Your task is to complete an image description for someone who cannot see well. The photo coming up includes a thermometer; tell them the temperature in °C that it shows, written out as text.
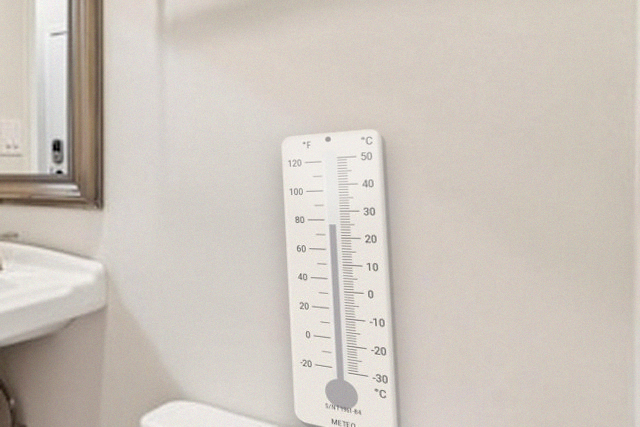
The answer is 25 °C
